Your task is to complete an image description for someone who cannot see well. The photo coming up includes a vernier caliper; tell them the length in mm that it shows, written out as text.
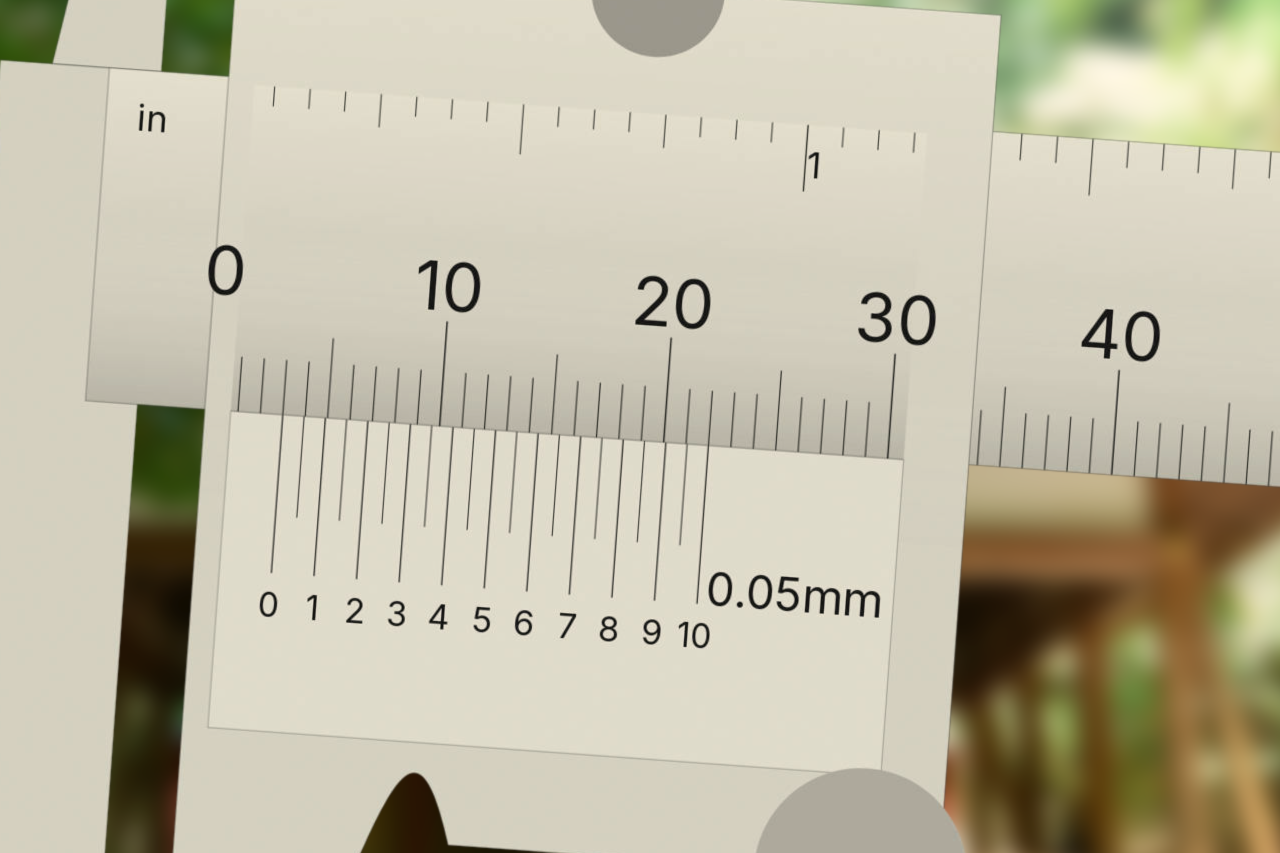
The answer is 3.0 mm
